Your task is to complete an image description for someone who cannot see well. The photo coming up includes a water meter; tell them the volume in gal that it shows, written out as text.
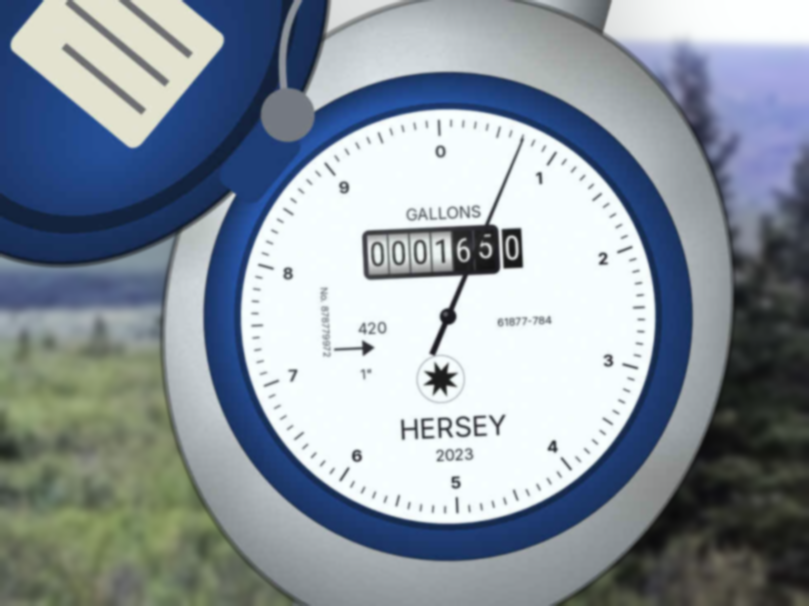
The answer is 1650.7 gal
